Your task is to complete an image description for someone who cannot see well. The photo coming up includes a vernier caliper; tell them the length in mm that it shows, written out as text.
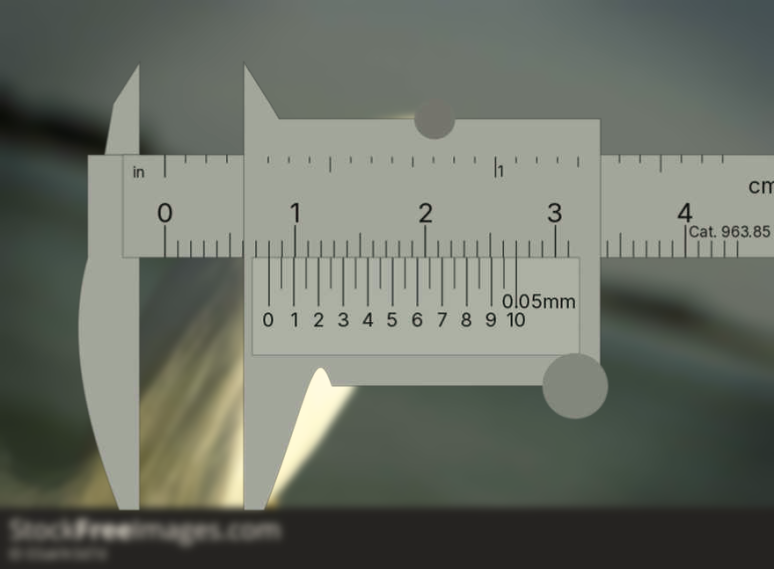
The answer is 8.0 mm
